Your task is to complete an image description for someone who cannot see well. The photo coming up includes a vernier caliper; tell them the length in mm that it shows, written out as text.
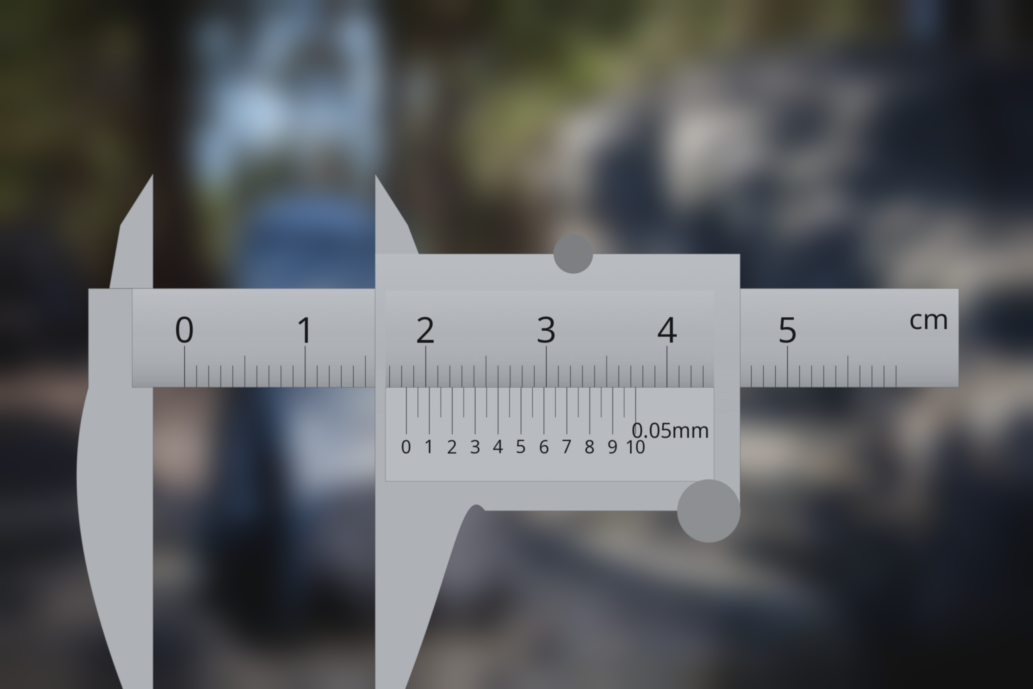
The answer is 18.4 mm
